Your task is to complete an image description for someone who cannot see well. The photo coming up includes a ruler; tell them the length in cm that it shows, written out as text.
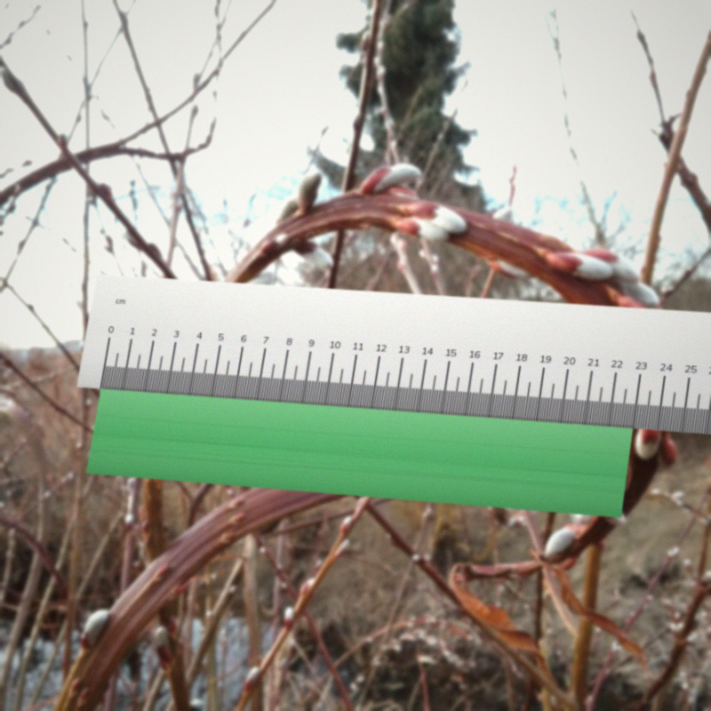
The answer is 23 cm
